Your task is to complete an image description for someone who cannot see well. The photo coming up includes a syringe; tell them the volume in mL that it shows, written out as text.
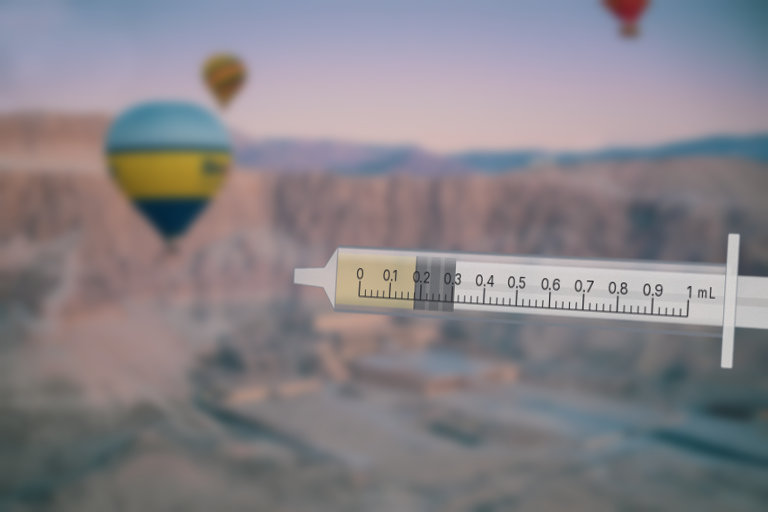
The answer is 0.18 mL
